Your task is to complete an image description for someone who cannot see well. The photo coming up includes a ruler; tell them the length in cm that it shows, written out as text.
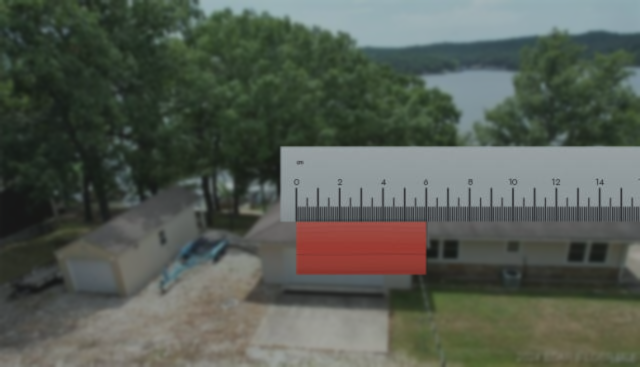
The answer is 6 cm
